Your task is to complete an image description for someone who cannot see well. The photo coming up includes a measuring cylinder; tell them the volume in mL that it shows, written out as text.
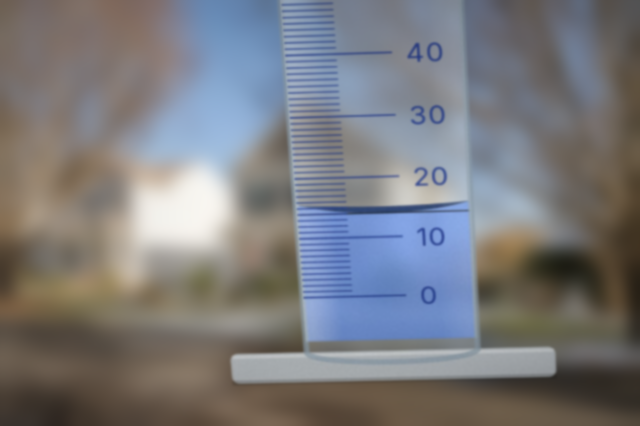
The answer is 14 mL
